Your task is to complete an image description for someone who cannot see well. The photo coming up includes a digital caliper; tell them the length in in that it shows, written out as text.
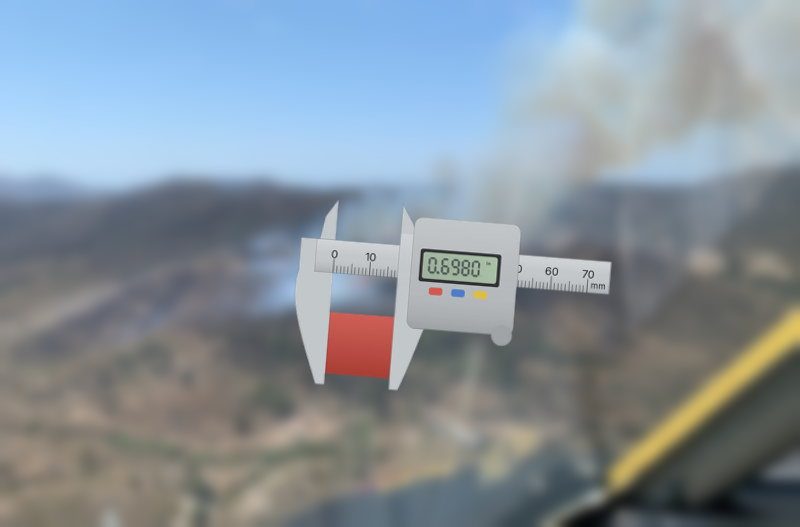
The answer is 0.6980 in
